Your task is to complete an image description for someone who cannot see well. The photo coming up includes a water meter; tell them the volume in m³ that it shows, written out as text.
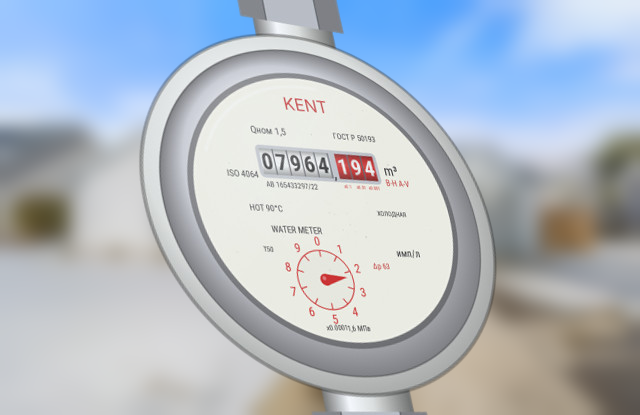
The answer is 7964.1942 m³
